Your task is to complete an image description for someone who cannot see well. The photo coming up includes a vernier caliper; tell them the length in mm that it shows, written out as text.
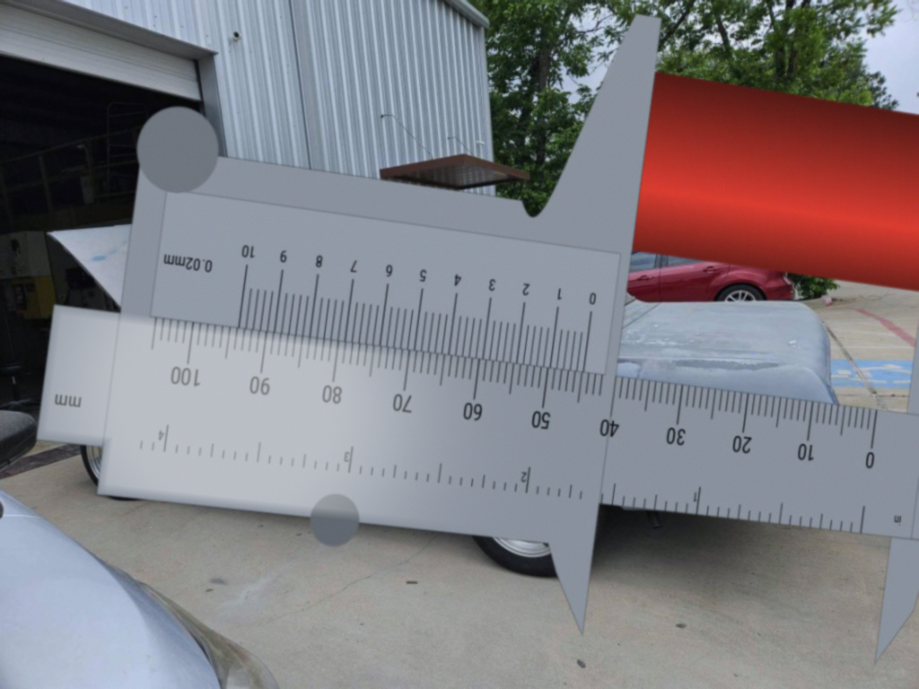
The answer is 44.8 mm
